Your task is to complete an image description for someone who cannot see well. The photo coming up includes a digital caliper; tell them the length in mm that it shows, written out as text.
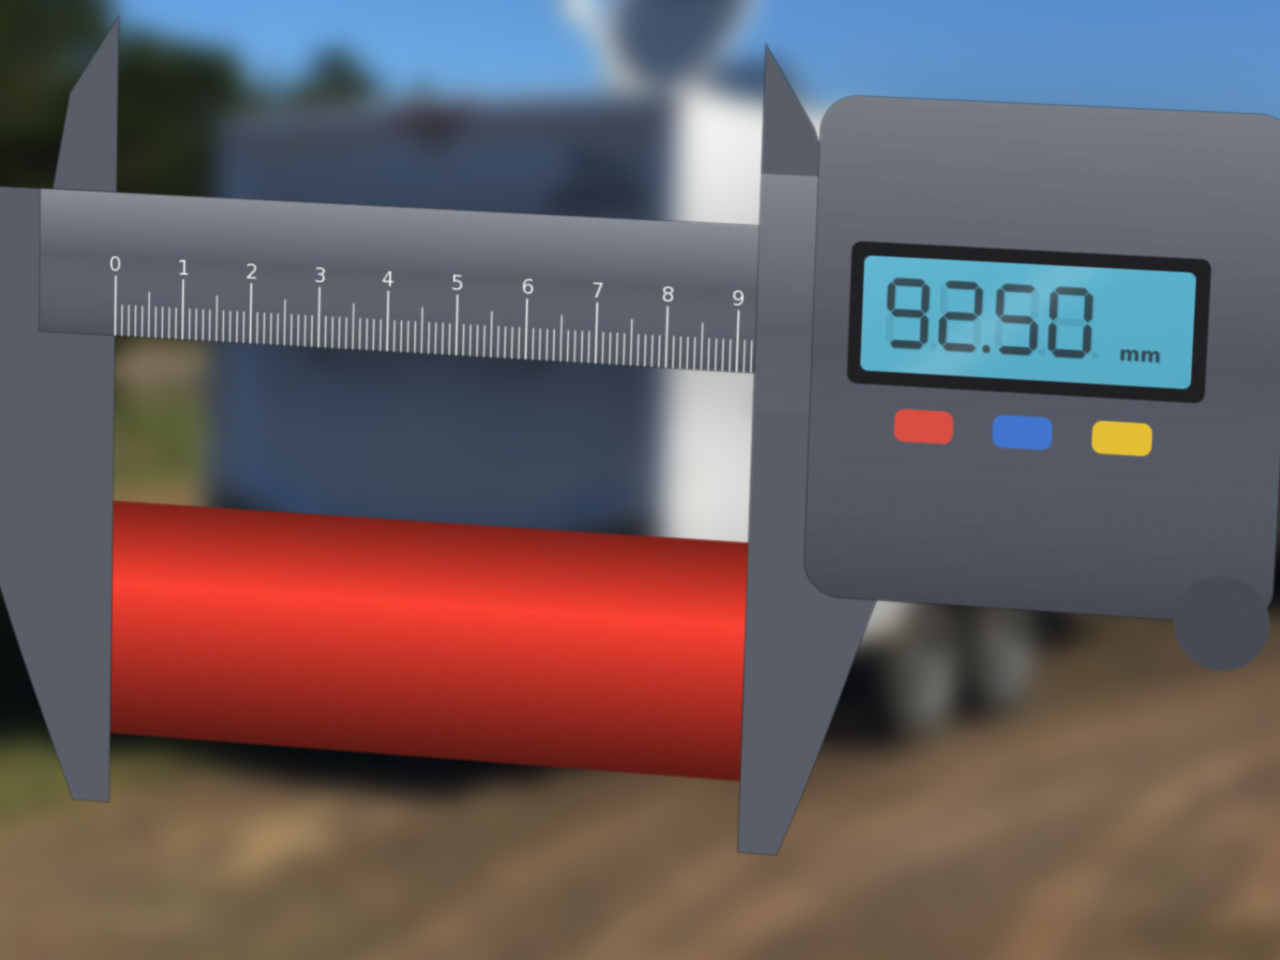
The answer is 92.50 mm
